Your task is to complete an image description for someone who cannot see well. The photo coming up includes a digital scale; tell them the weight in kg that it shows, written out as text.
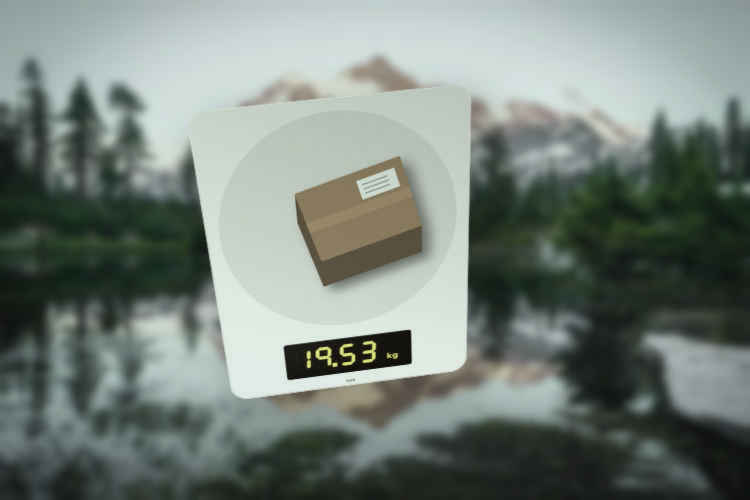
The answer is 19.53 kg
